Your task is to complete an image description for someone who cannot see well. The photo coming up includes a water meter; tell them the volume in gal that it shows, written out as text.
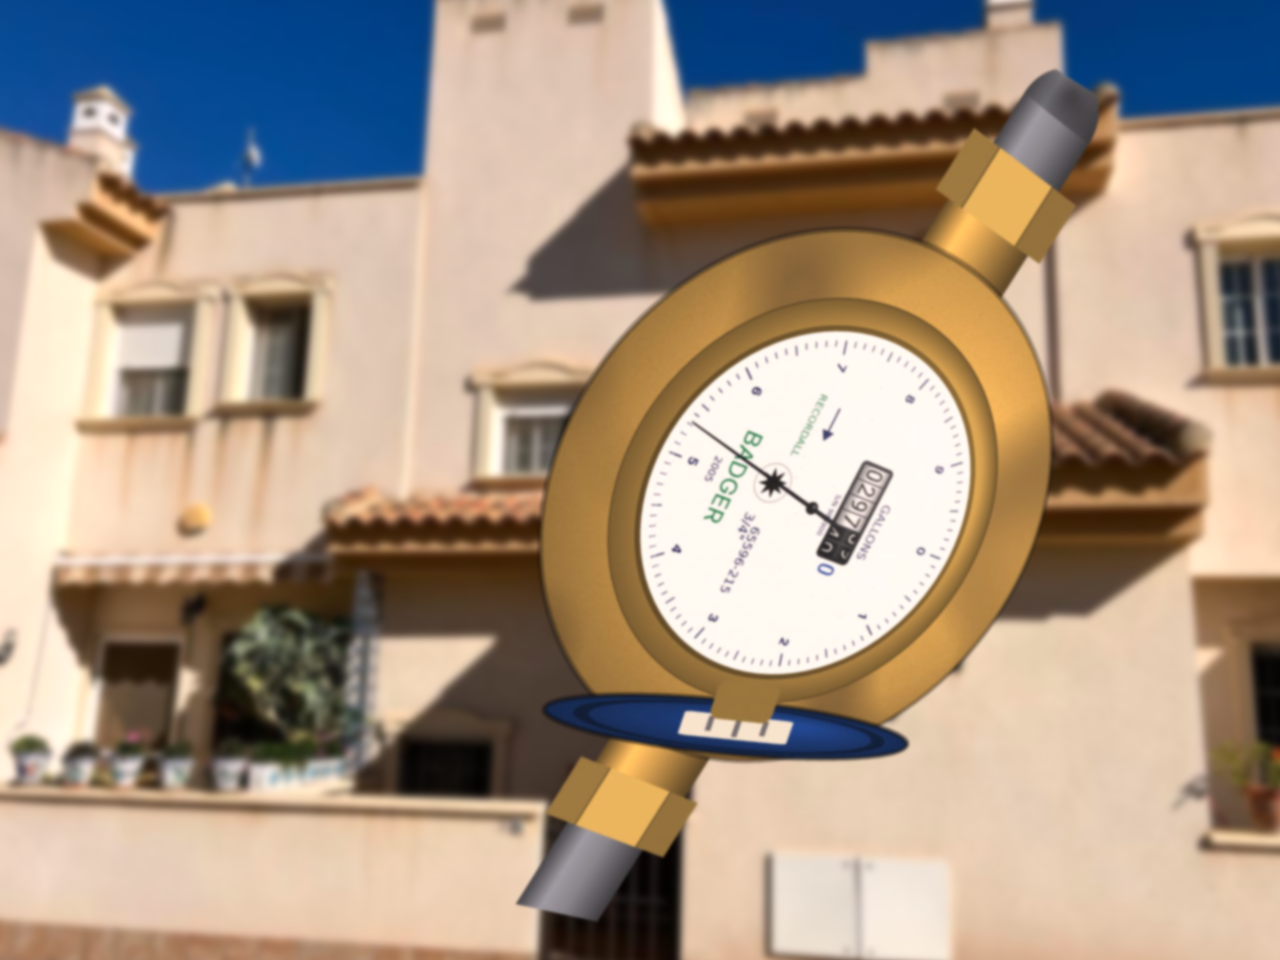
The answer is 297395.3 gal
